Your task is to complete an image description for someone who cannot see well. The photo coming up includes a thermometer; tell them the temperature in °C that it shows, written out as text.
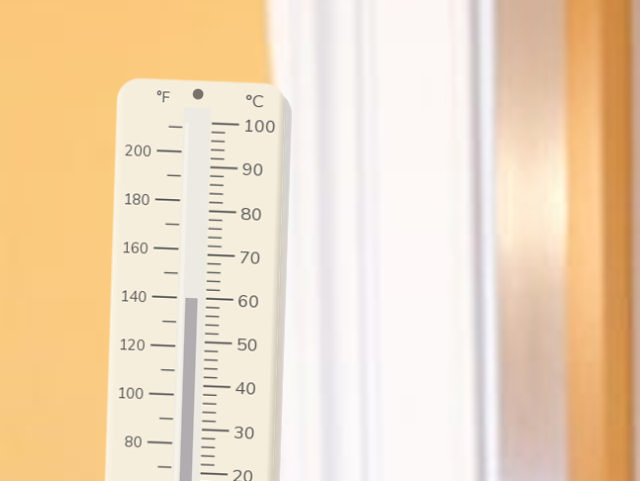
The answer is 60 °C
